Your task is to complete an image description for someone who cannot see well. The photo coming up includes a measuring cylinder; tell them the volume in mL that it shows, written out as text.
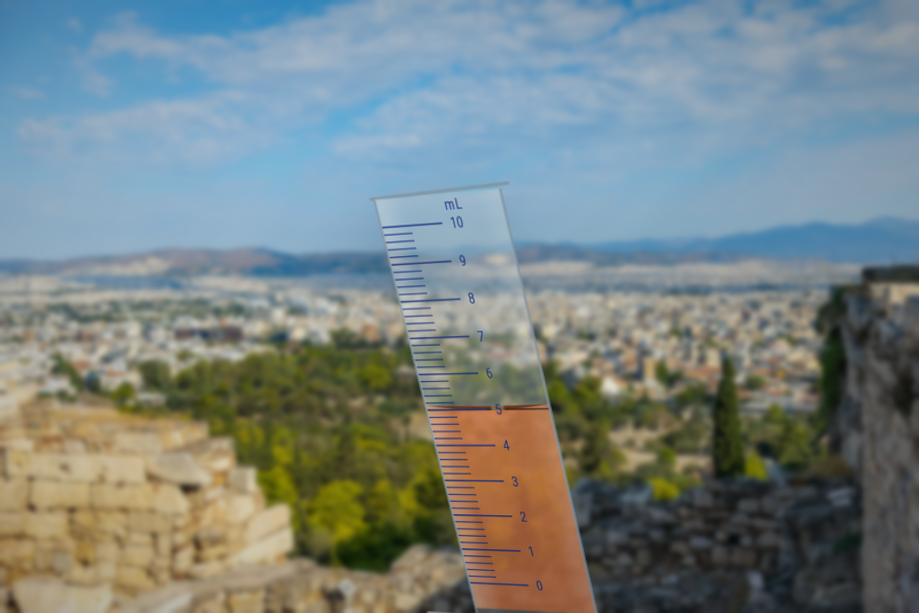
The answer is 5 mL
